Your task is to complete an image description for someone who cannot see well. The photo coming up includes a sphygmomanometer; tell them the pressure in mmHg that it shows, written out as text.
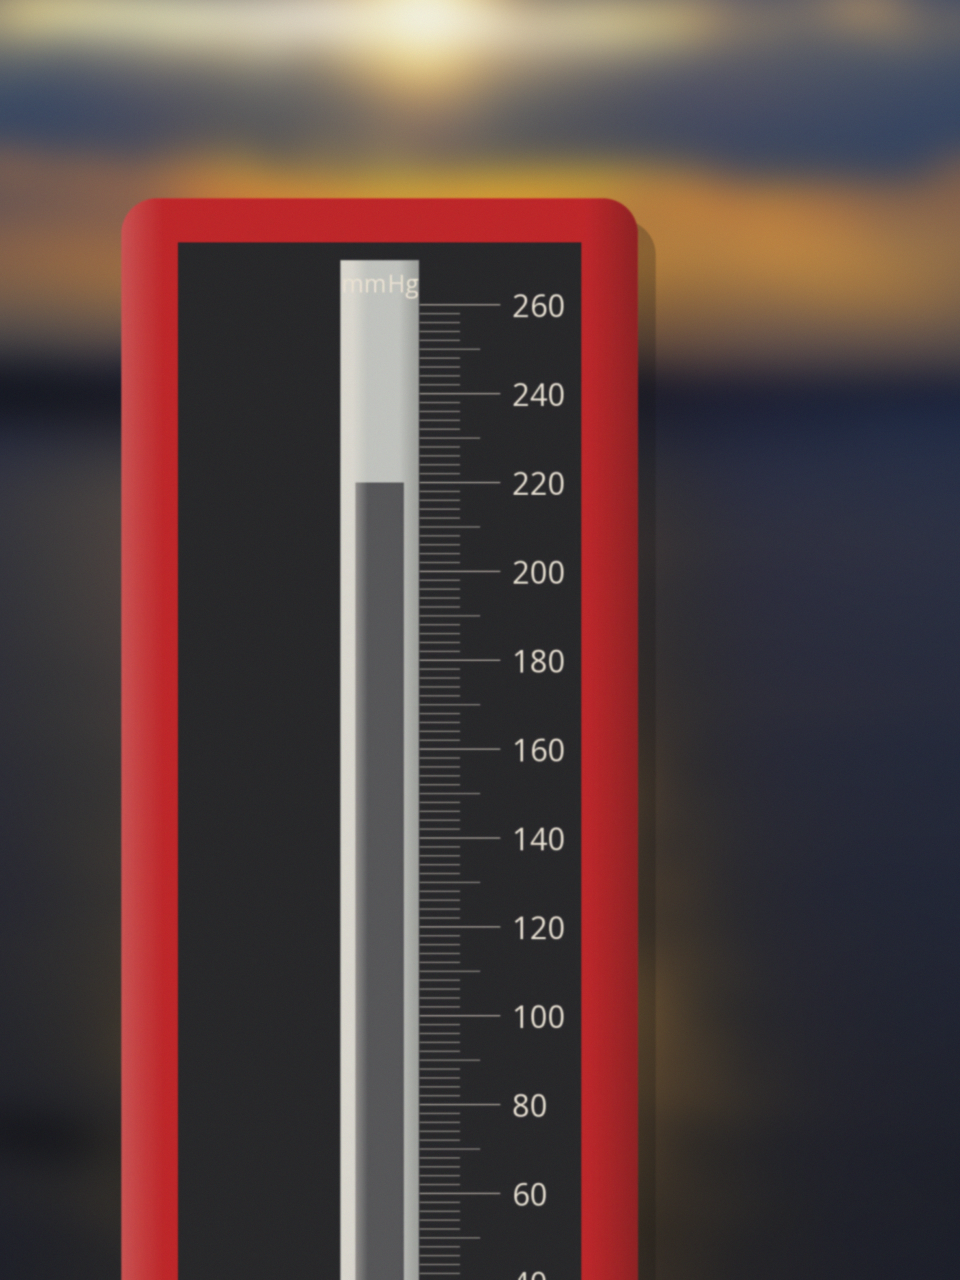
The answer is 220 mmHg
